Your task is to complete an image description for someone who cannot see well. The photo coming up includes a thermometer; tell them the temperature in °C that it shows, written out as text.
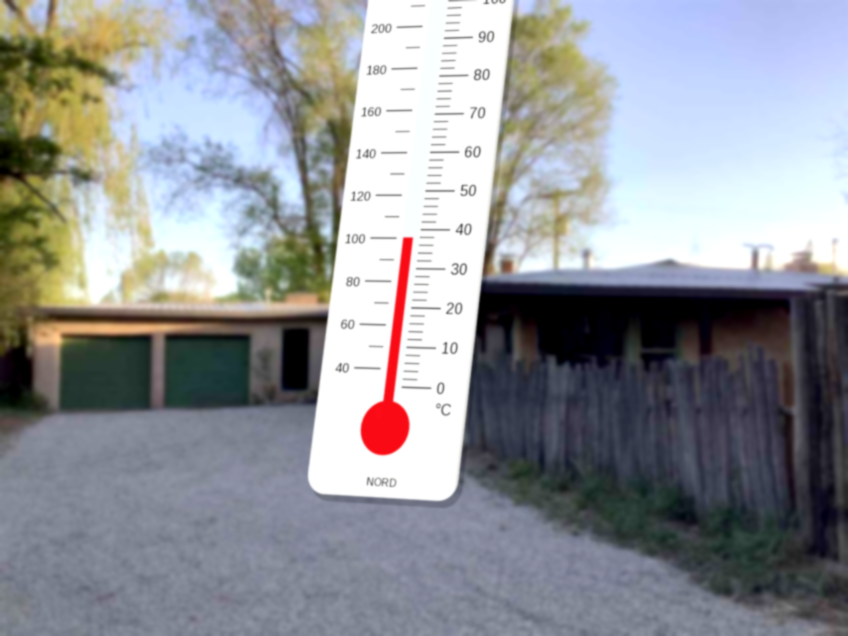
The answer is 38 °C
